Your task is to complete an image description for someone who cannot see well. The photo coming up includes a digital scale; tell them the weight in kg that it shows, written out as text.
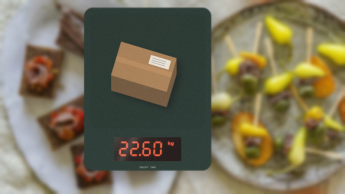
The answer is 22.60 kg
